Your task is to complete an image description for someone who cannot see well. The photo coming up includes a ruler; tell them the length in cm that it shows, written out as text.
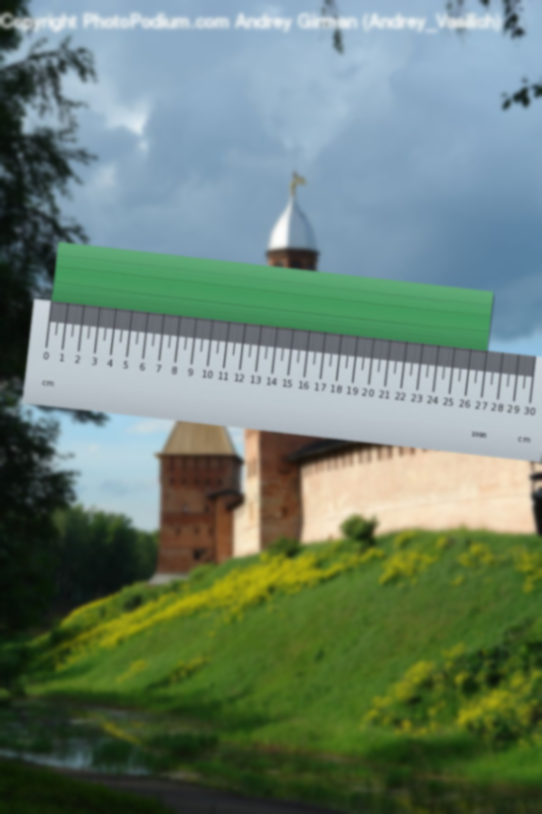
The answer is 27 cm
